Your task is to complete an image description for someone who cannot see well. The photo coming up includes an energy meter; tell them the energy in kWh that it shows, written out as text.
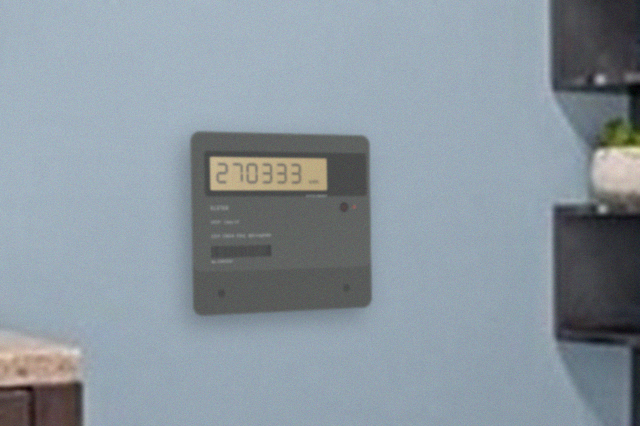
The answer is 270333 kWh
